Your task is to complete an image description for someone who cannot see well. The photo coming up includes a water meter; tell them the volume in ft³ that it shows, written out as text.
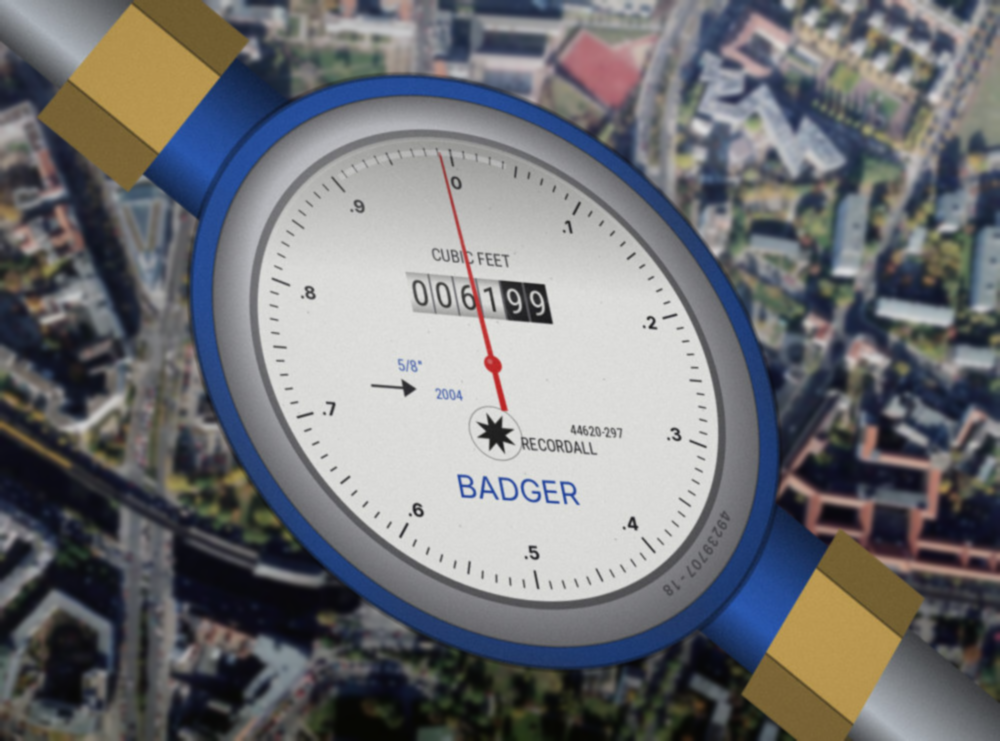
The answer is 6198.99 ft³
